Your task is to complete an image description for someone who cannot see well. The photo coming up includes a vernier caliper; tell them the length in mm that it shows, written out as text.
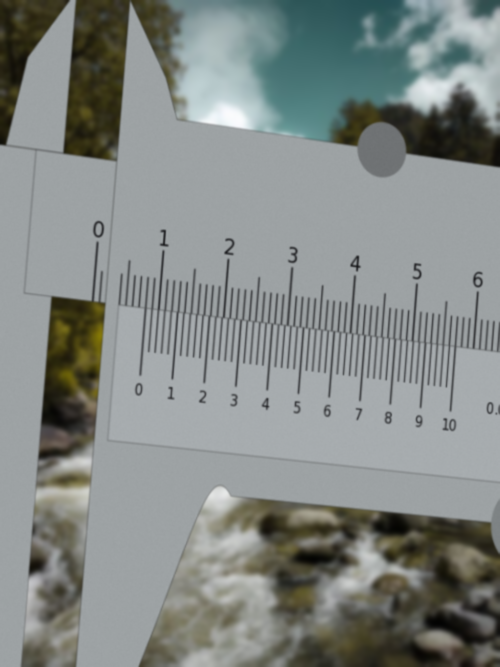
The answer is 8.0 mm
